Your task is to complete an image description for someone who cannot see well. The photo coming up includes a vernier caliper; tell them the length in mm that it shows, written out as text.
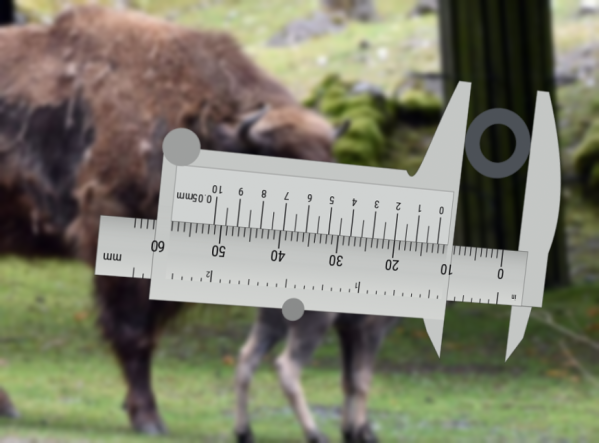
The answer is 12.2 mm
